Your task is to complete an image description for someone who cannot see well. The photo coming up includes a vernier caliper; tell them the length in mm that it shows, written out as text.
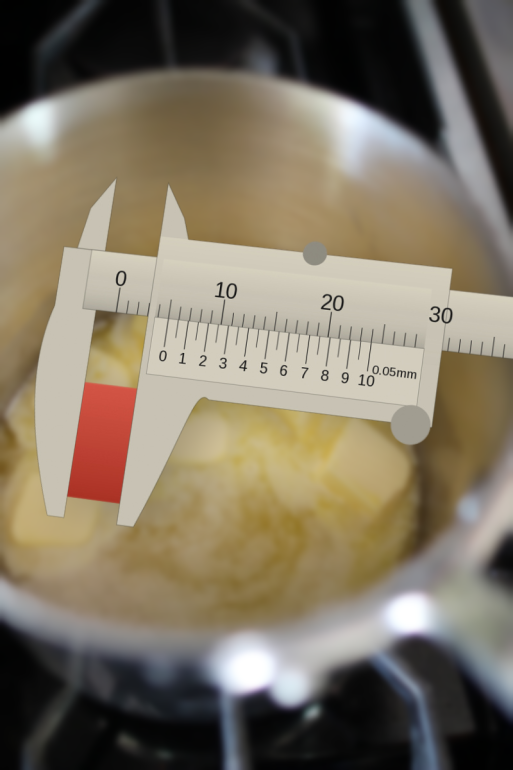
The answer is 5.0 mm
